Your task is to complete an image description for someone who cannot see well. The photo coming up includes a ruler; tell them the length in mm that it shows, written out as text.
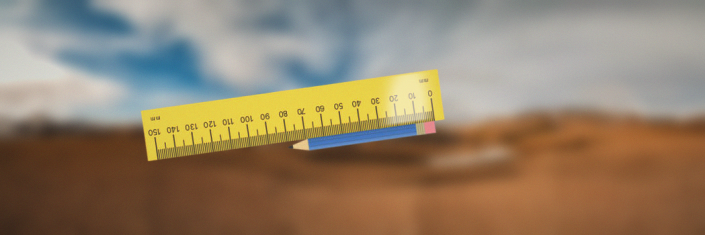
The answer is 80 mm
